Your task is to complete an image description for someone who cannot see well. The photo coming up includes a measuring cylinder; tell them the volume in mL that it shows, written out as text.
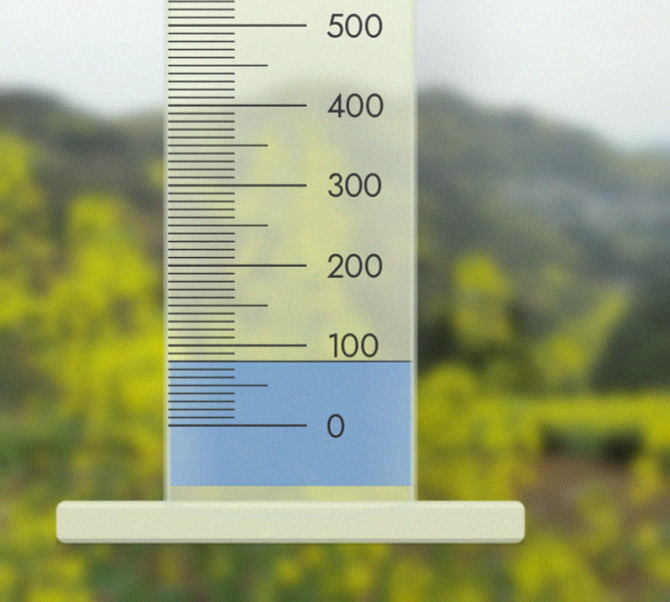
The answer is 80 mL
